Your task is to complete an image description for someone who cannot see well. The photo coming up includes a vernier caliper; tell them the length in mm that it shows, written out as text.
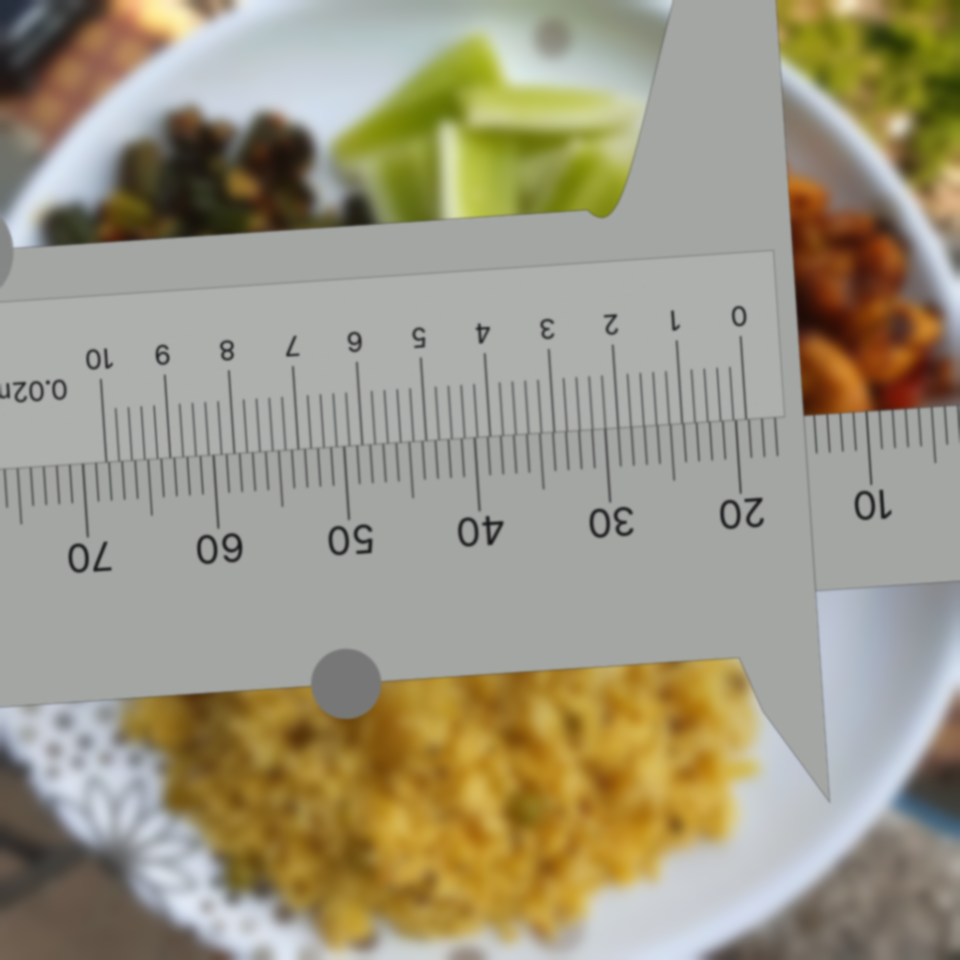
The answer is 19.2 mm
